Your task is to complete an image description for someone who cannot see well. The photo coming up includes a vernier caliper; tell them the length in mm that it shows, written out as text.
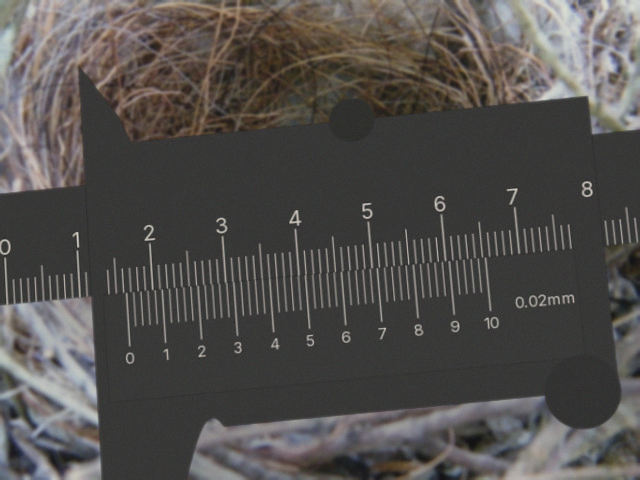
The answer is 16.4 mm
